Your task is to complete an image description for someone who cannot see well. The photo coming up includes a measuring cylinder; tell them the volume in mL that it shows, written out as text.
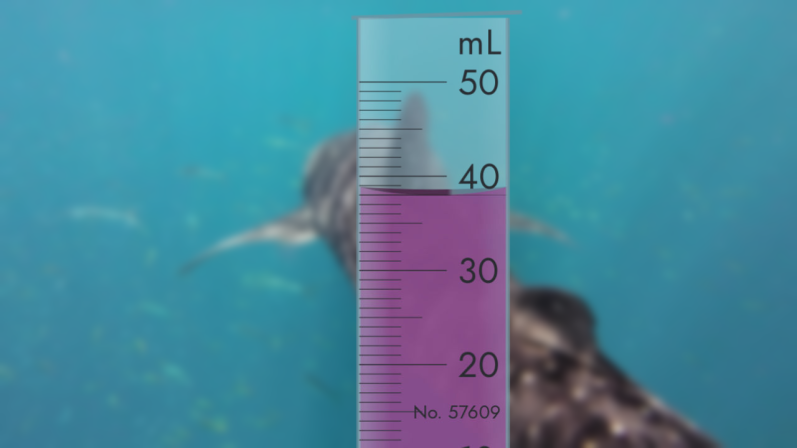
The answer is 38 mL
